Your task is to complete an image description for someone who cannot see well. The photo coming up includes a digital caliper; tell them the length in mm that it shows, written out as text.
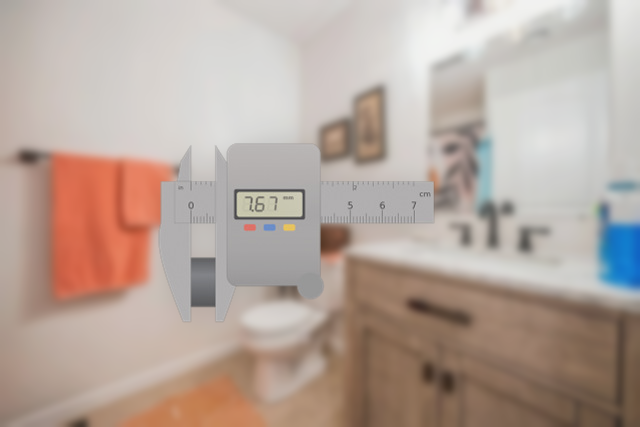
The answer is 7.67 mm
